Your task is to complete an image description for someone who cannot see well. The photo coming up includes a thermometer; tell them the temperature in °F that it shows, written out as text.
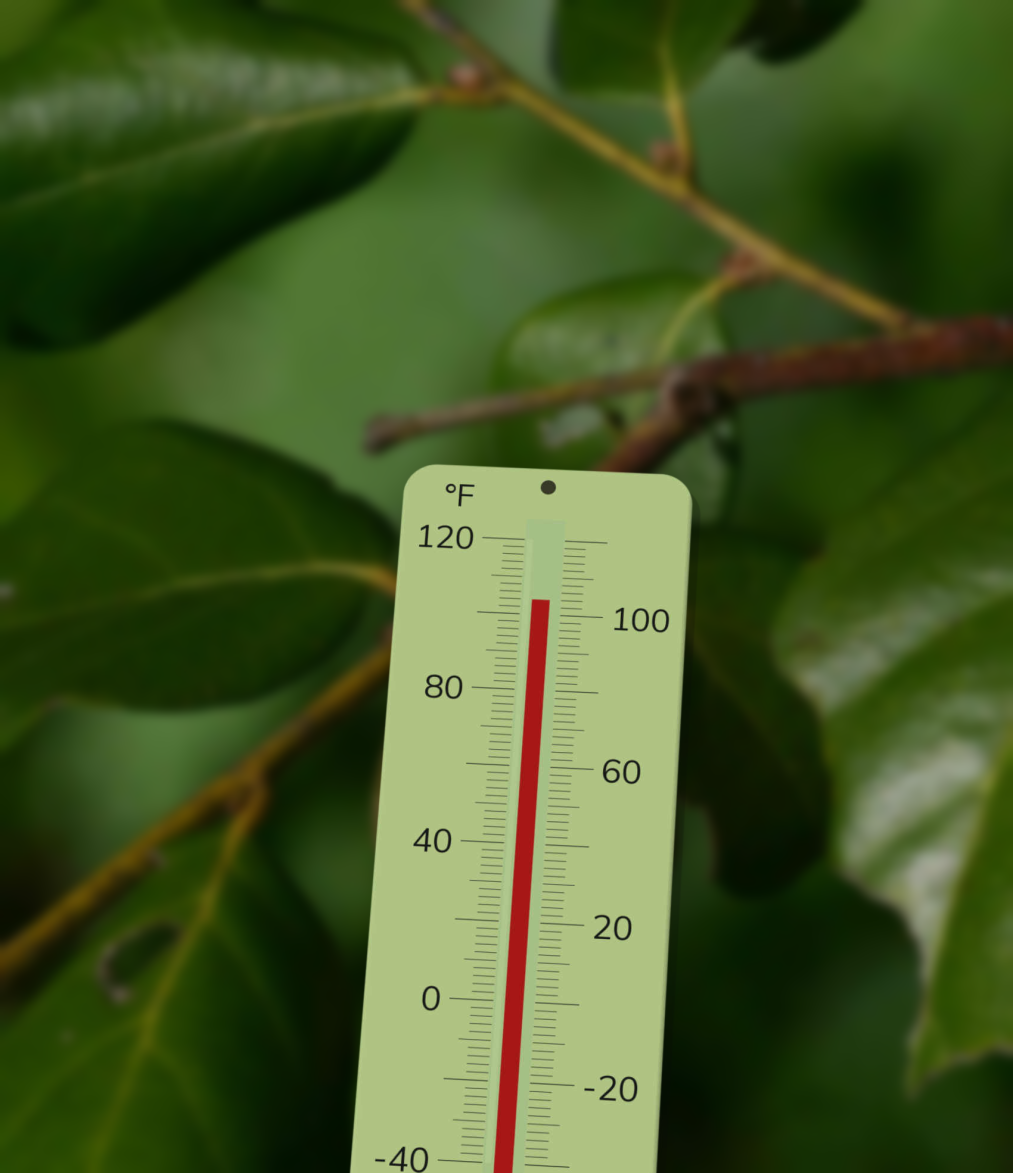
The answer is 104 °F
